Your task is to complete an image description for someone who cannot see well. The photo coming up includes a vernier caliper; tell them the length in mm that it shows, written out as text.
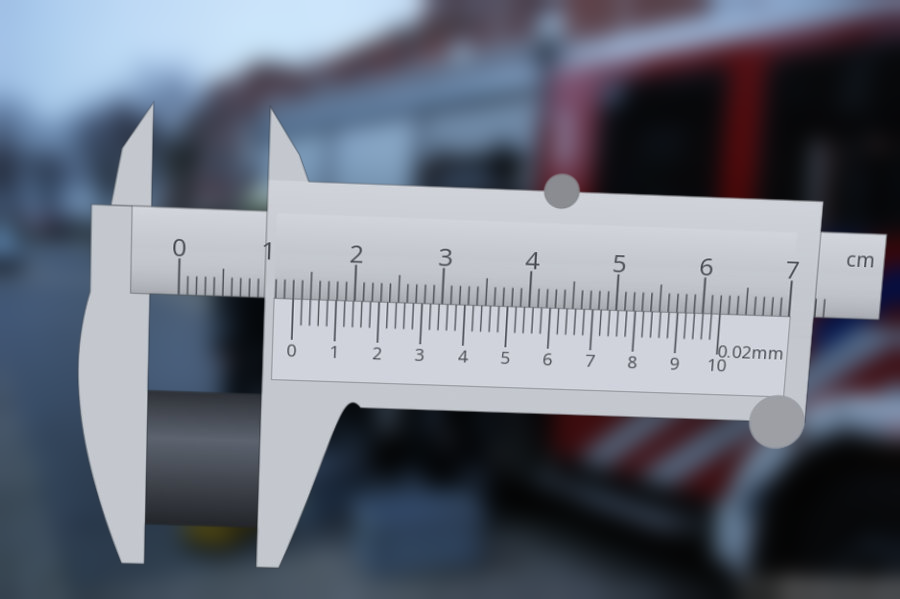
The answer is 13.0 mm
